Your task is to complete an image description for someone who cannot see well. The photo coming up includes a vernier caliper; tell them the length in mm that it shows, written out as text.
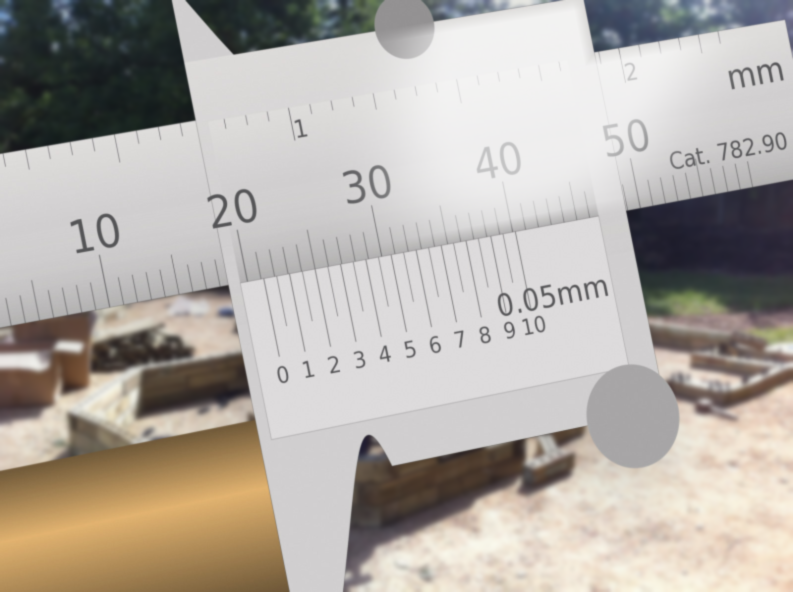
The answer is 21.2 mm
